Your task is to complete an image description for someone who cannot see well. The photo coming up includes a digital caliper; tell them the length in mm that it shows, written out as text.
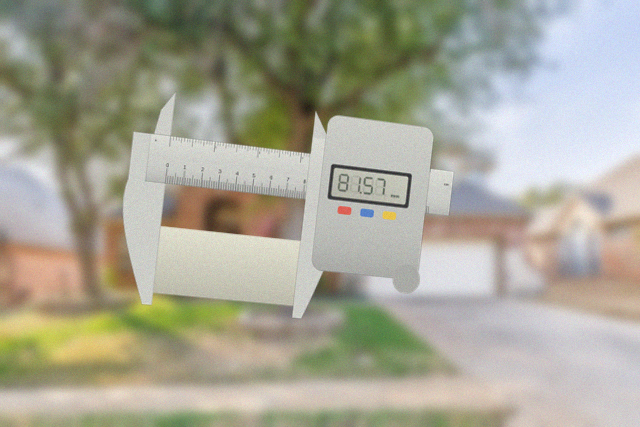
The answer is 81.57 mm
